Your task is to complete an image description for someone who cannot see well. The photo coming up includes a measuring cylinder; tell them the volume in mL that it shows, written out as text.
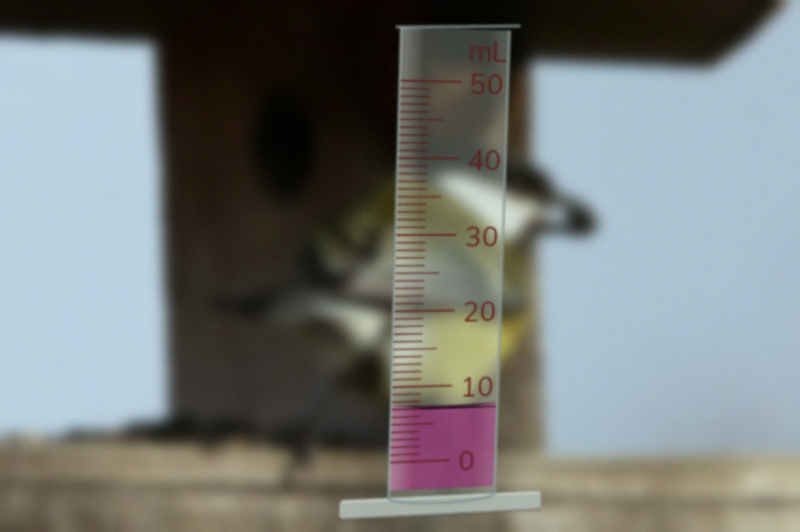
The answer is 7 mL
